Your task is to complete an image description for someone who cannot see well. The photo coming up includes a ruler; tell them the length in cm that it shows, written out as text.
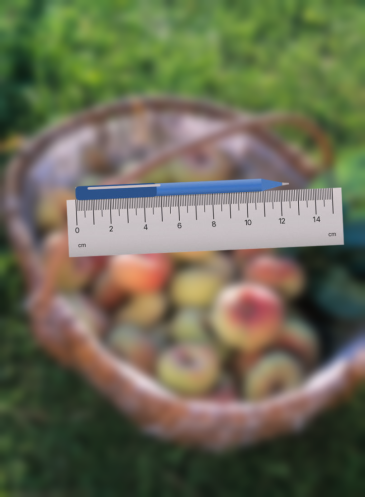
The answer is 12.5 cm
